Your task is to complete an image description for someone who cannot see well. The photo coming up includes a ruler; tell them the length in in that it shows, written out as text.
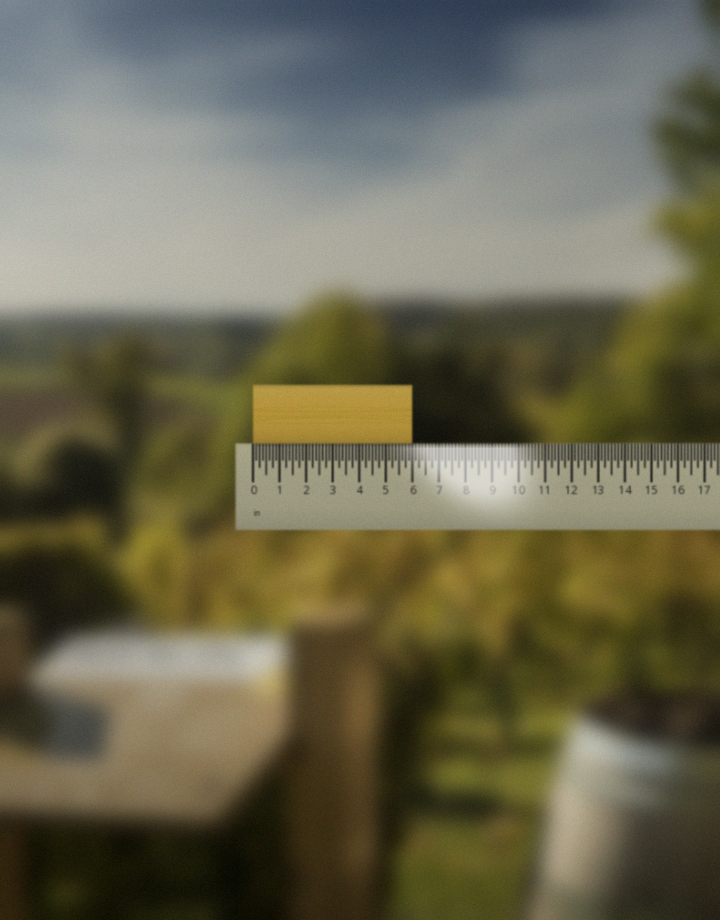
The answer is 6 in
